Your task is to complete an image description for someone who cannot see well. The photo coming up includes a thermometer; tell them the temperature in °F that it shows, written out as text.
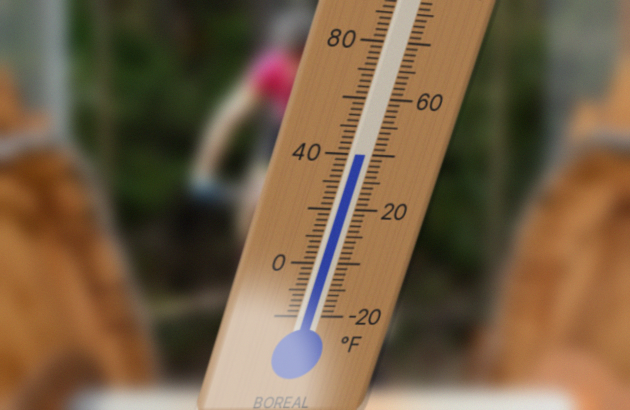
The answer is 40 °F
